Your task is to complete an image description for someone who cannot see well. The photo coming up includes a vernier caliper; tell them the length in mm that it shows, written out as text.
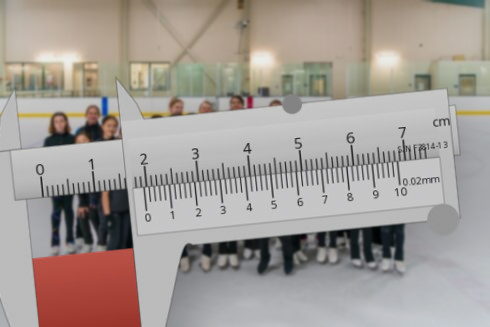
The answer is 19.5 mm
